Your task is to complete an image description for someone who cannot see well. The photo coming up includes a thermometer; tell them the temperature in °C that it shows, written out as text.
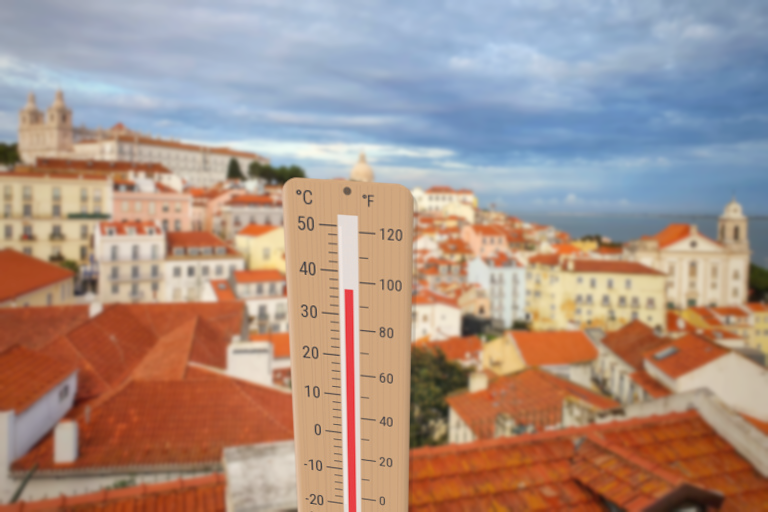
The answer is 36 °C
